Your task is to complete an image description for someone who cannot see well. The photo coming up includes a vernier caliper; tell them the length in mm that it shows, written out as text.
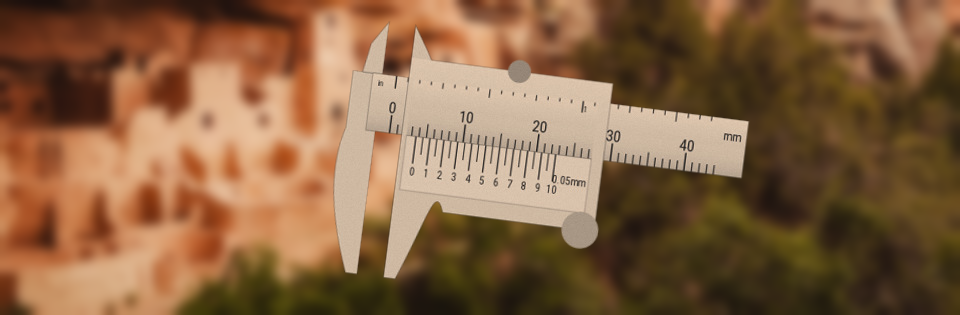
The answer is 3.6 mm
